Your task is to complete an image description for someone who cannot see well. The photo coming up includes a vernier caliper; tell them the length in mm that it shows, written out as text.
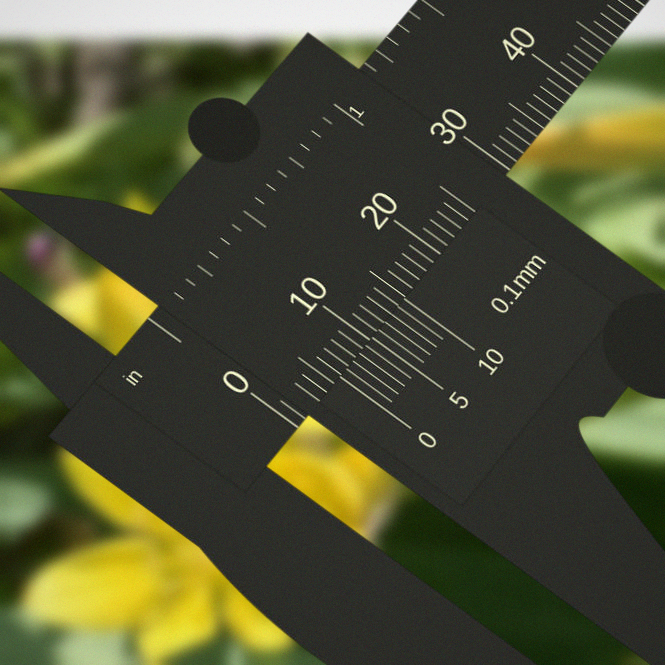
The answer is 5.8 mm
